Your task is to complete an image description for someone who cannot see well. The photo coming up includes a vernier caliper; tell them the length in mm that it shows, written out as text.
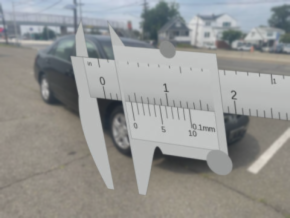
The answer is 4.2 mm
